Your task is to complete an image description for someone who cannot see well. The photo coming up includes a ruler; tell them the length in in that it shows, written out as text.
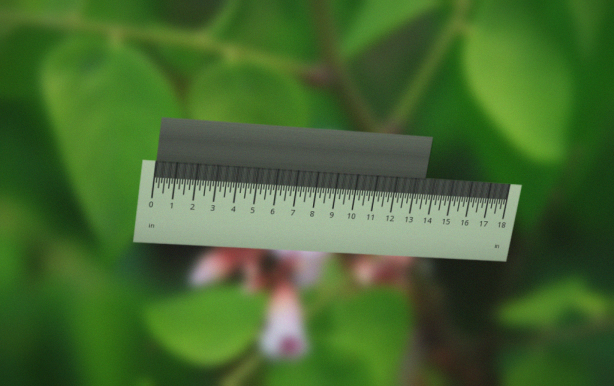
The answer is 13.5 in
